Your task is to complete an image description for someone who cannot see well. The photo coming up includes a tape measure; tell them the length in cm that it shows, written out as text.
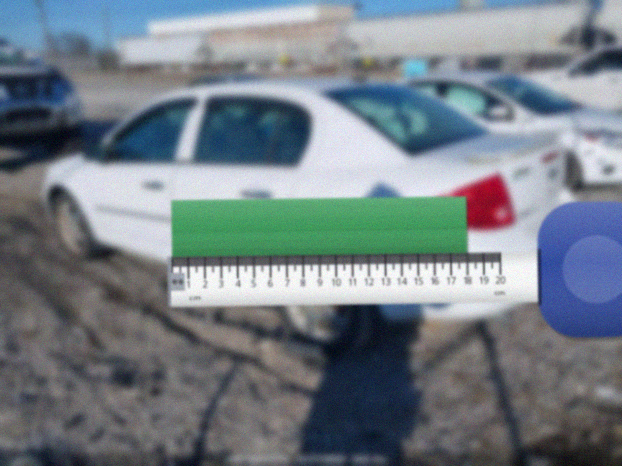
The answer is 18 cm
